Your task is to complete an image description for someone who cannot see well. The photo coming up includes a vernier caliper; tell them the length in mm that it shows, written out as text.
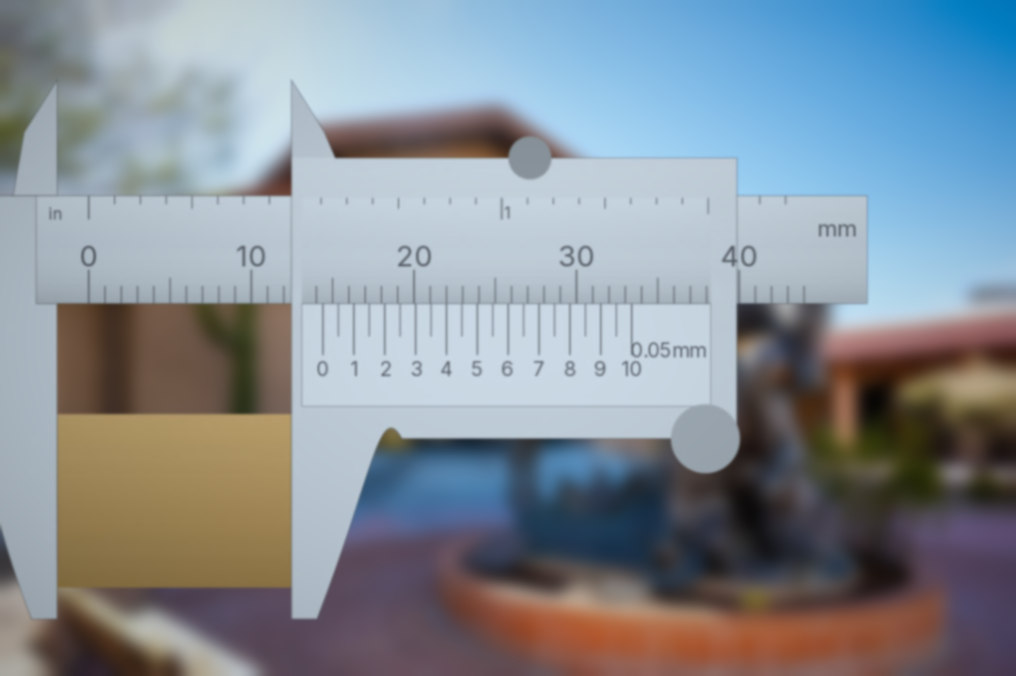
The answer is 14.4 mm
